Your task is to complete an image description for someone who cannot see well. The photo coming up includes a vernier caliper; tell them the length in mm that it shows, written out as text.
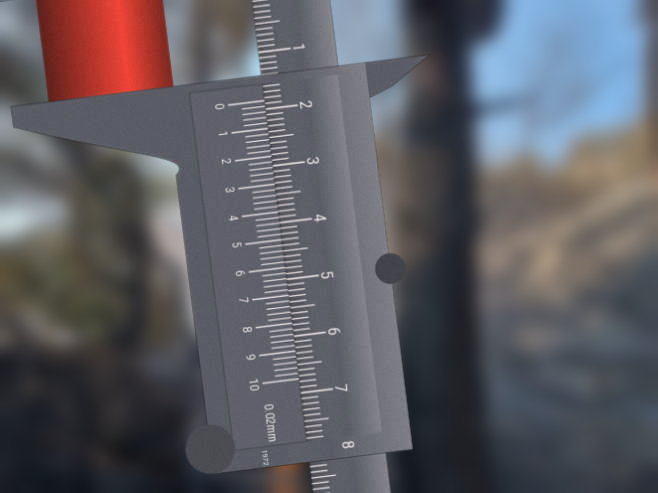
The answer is 18.5 mm
